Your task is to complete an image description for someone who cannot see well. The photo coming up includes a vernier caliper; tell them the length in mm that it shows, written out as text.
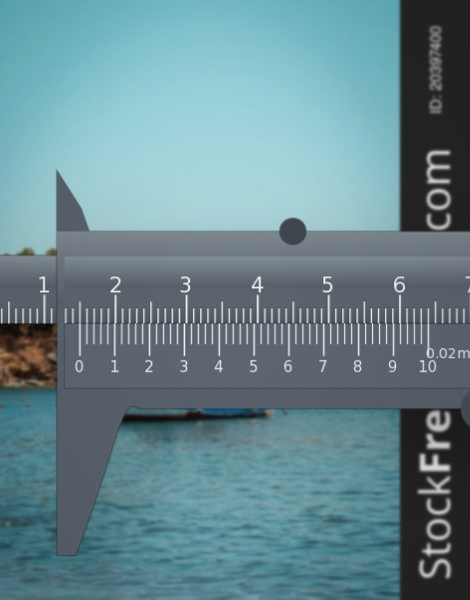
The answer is 15.0 mm
